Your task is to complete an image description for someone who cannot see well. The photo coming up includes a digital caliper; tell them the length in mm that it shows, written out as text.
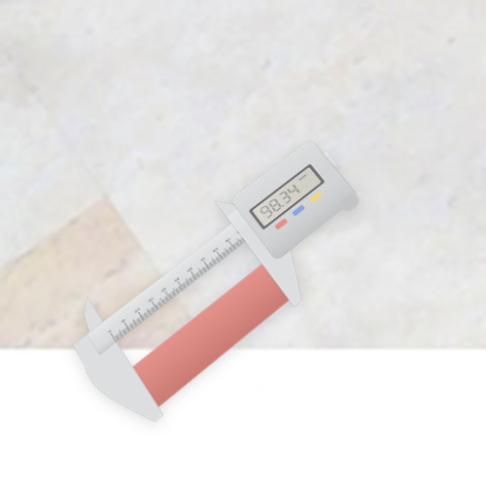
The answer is 98.34 mm
